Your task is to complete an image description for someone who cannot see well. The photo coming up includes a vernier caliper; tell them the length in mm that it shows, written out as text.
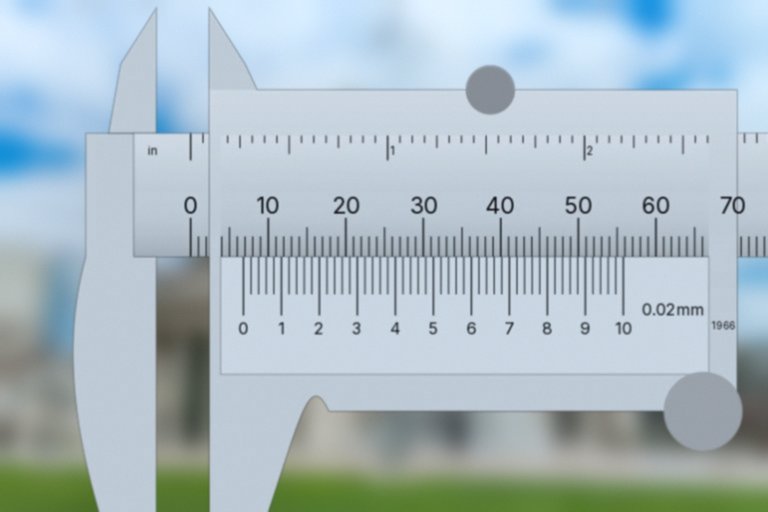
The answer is 6.8 mm
